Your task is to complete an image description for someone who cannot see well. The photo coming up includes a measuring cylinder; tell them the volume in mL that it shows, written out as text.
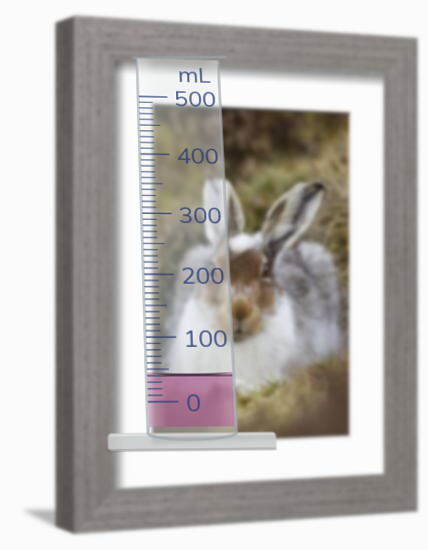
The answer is 40 mL
